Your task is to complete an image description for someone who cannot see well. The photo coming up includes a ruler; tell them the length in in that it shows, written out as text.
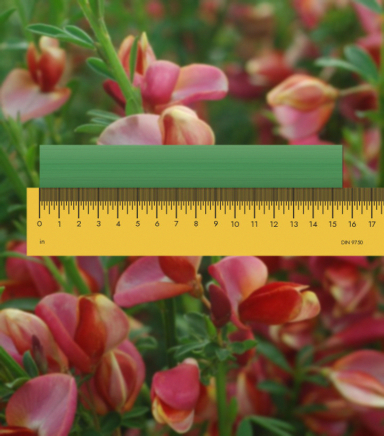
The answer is 15.5 in
